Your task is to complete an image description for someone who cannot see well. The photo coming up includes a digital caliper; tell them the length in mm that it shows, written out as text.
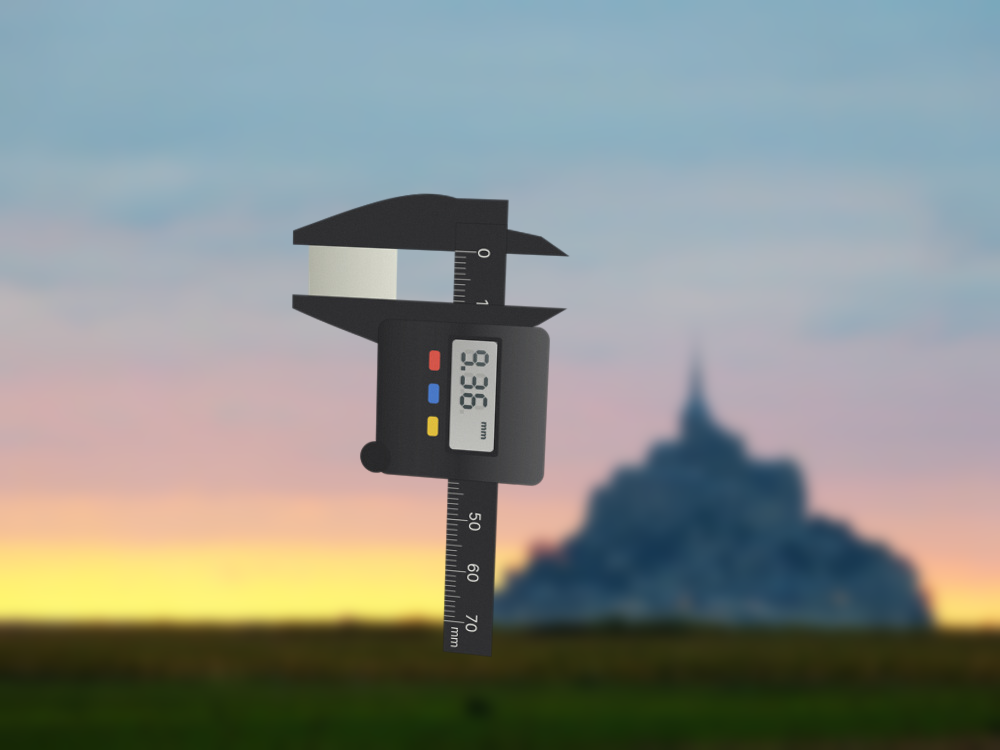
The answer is 9.36 mm
